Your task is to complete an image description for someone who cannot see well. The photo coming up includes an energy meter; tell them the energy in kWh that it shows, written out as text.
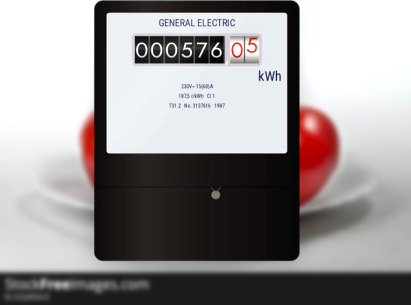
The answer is 576.05 kWh
